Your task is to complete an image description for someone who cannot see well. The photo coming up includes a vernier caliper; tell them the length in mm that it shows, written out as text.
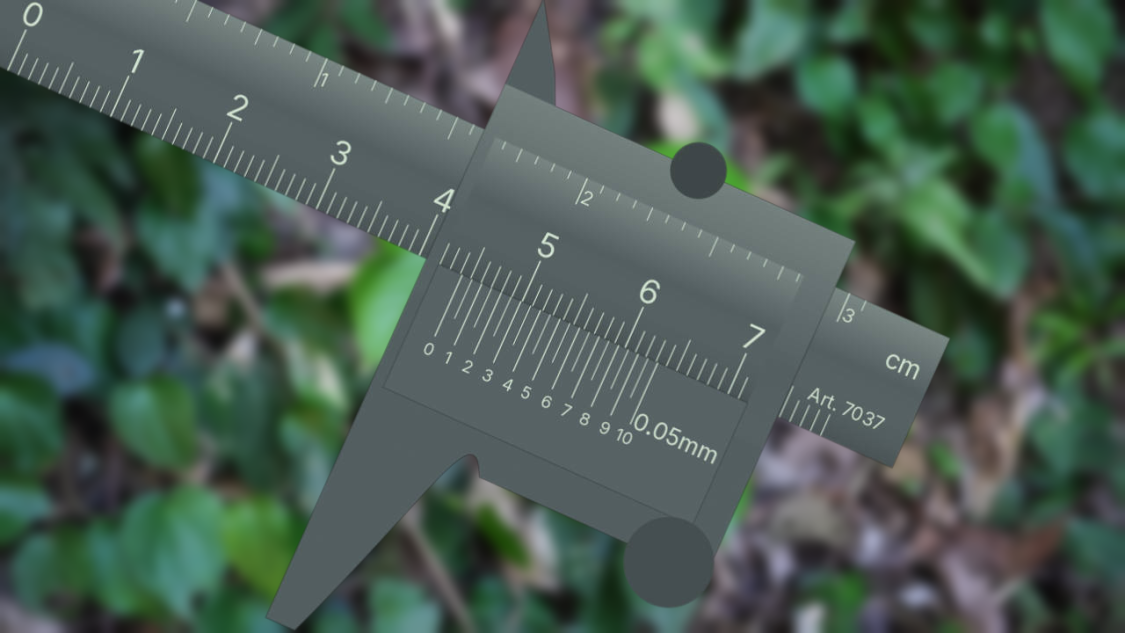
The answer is 44.2 mm
